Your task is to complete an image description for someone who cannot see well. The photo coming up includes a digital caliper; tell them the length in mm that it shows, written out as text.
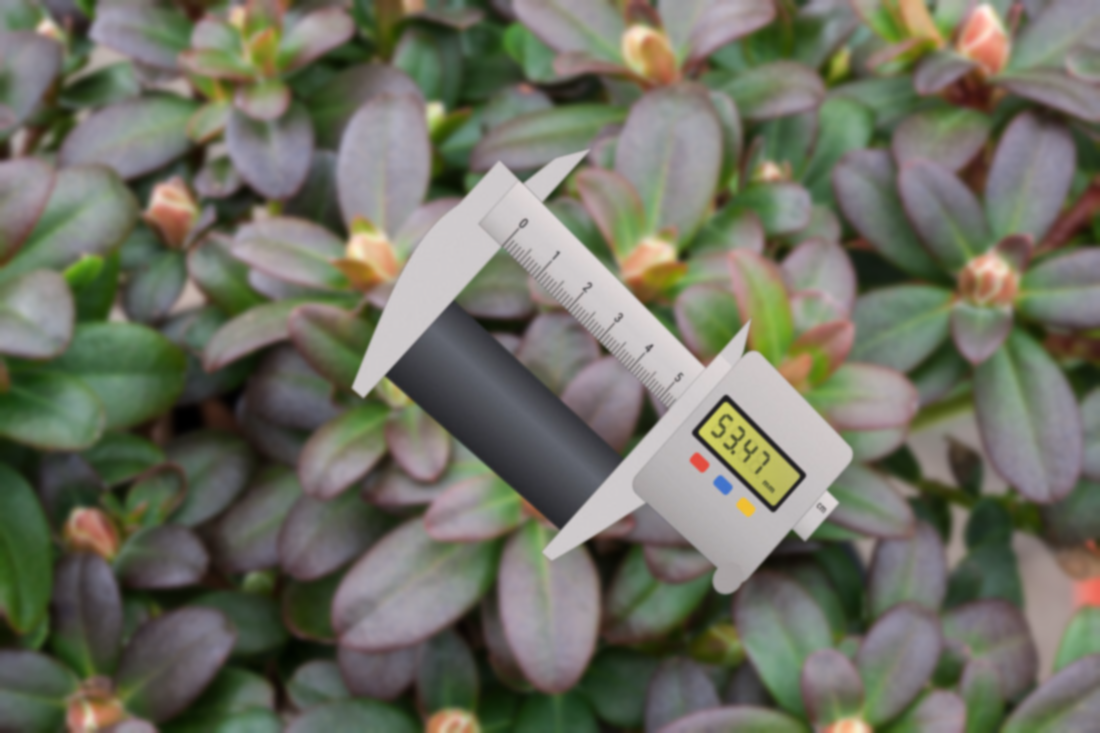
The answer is 53.47 mm
